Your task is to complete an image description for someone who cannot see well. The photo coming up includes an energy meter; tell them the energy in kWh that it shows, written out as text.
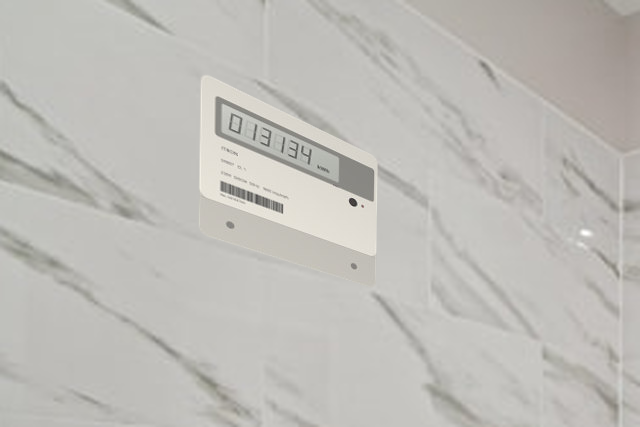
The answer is 13134 kWh
